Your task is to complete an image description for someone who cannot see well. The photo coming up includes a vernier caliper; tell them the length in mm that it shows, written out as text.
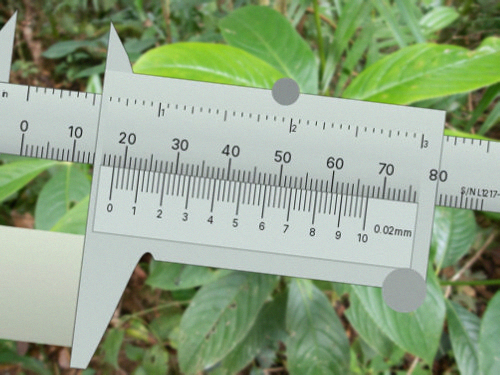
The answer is 18.0 mm
